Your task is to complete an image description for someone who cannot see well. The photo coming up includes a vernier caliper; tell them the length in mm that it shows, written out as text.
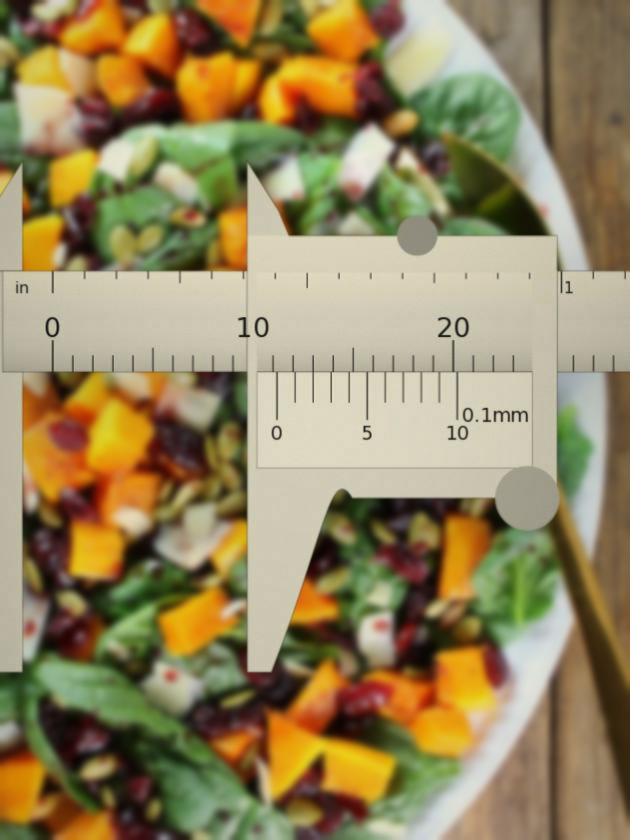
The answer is 11.2 mm
